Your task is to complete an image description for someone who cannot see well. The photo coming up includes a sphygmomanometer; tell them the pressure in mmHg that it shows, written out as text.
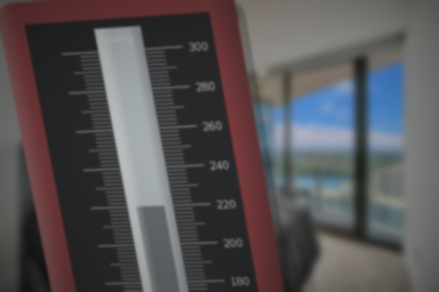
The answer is 220 mmHg
